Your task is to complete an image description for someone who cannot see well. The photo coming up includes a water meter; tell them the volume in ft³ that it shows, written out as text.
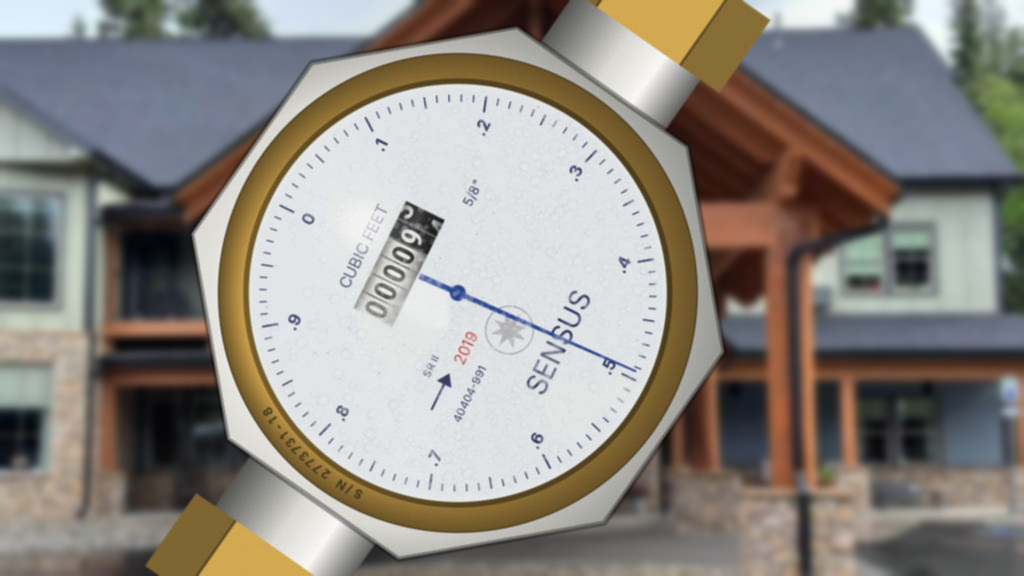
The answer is 93.49 ft³
